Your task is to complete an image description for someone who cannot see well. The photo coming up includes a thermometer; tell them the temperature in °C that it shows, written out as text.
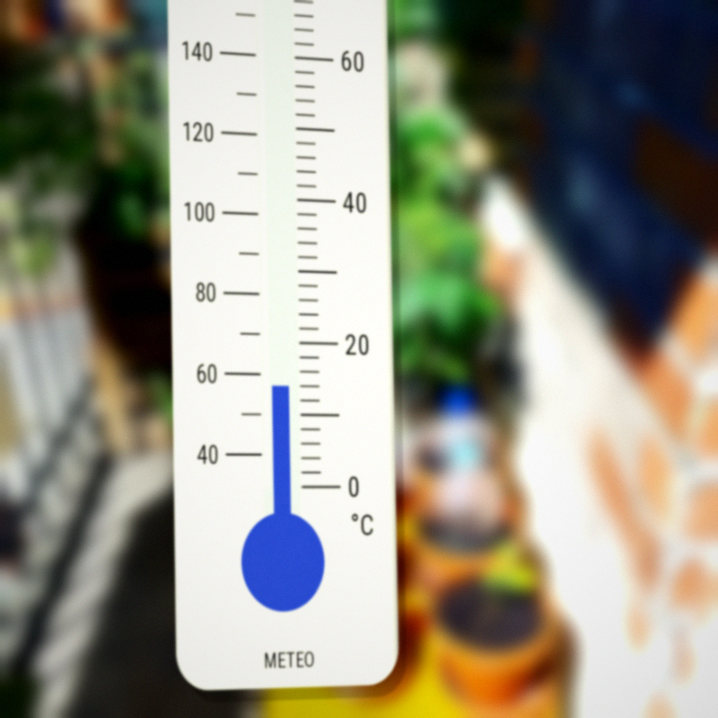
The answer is 14 °C
